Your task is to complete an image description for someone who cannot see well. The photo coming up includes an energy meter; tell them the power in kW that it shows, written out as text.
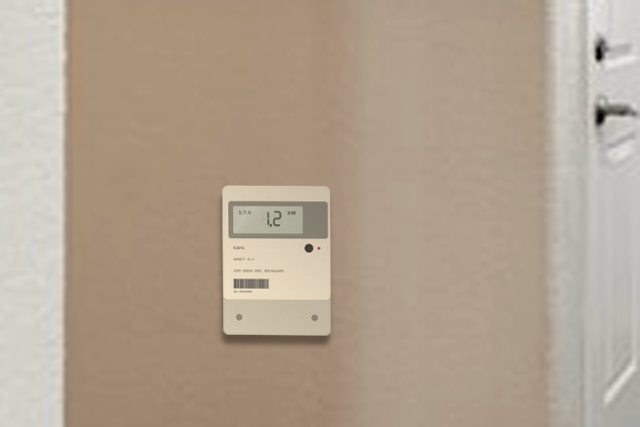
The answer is 1.2 kW
